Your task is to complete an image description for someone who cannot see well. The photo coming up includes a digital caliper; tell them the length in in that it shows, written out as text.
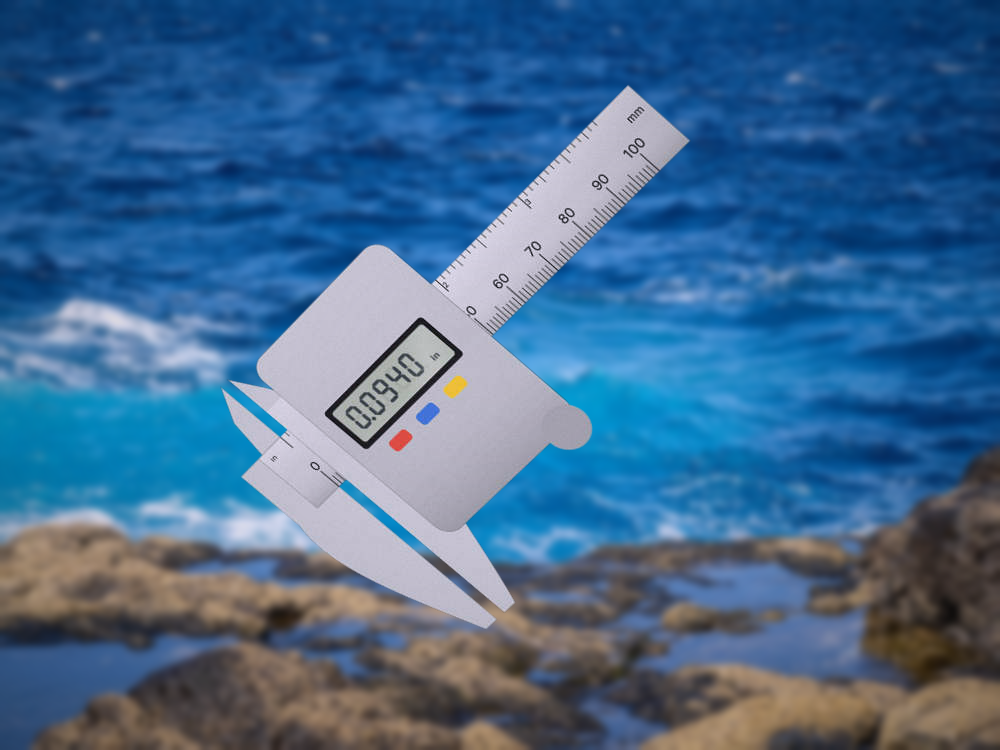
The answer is 0.0940 in
